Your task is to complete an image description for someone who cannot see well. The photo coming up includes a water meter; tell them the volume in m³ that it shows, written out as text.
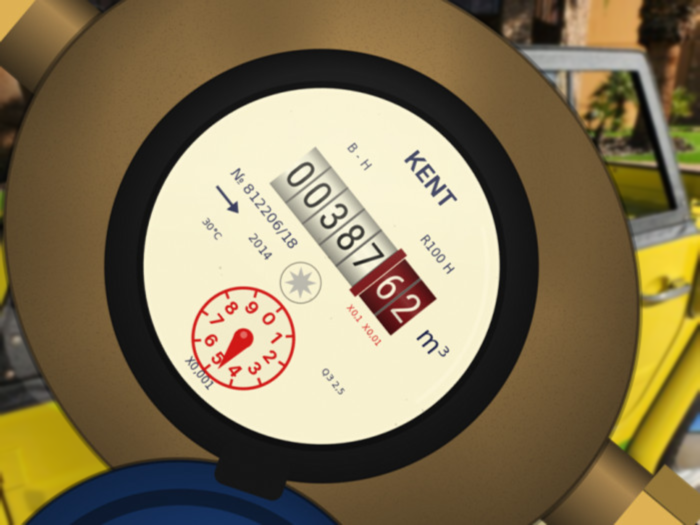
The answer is 387.624 m³
